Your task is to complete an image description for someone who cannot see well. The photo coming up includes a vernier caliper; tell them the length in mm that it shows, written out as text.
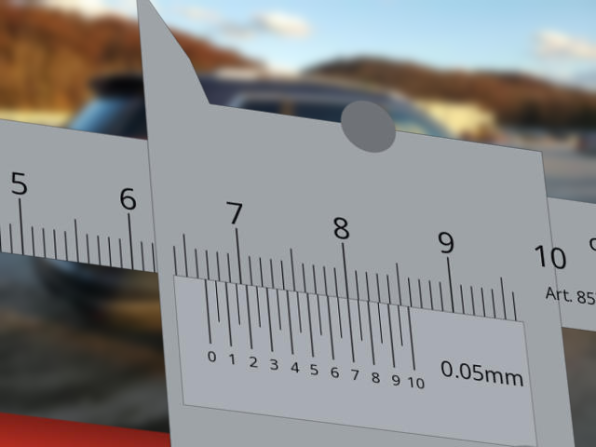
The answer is 66.7 mm
